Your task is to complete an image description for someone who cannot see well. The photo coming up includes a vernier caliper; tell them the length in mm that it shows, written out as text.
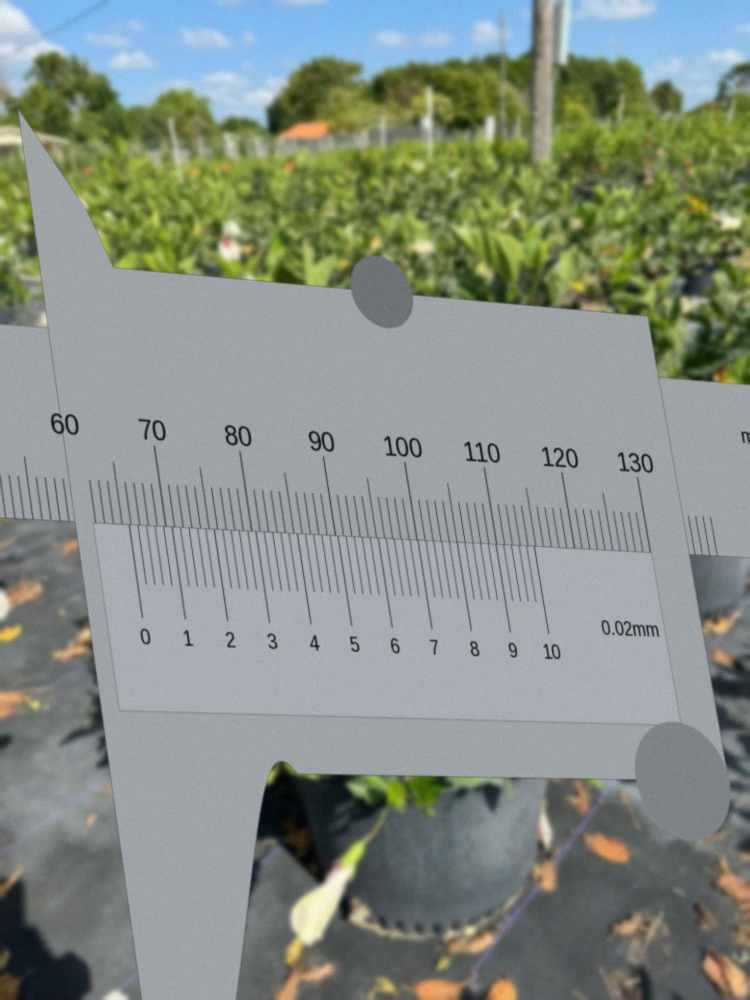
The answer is 65.8 mm
